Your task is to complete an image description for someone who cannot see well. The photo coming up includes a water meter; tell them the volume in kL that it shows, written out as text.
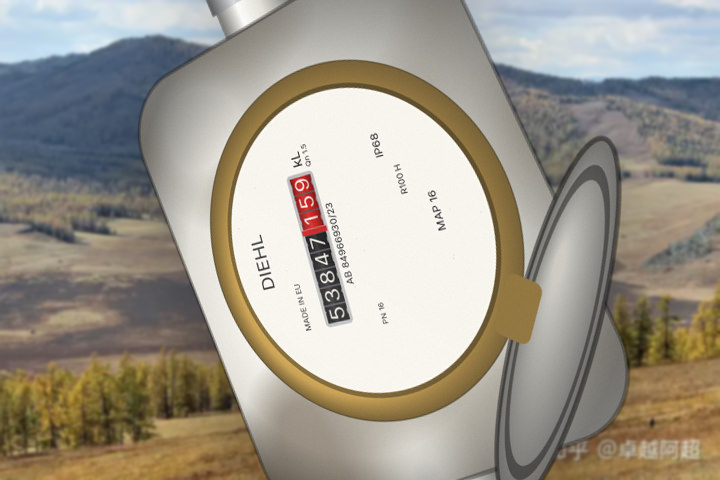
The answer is 53847.159 kL
